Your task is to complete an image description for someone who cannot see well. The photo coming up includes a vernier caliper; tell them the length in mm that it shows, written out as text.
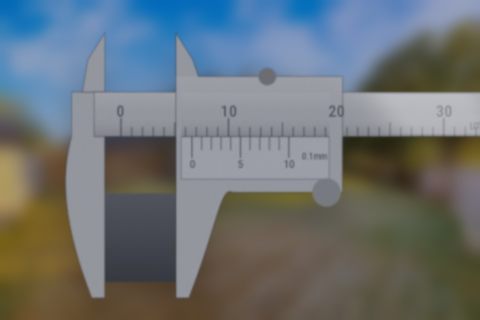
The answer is 6.6 mm
